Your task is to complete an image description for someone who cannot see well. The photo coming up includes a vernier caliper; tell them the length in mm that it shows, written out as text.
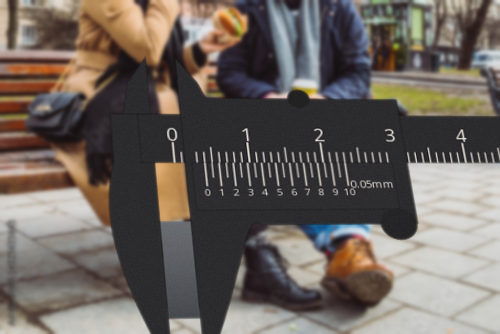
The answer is 4.0 mm
